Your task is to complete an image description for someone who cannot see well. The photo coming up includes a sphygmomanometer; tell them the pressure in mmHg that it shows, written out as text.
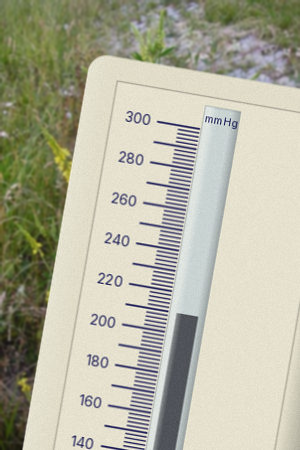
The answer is 210 mmHg
